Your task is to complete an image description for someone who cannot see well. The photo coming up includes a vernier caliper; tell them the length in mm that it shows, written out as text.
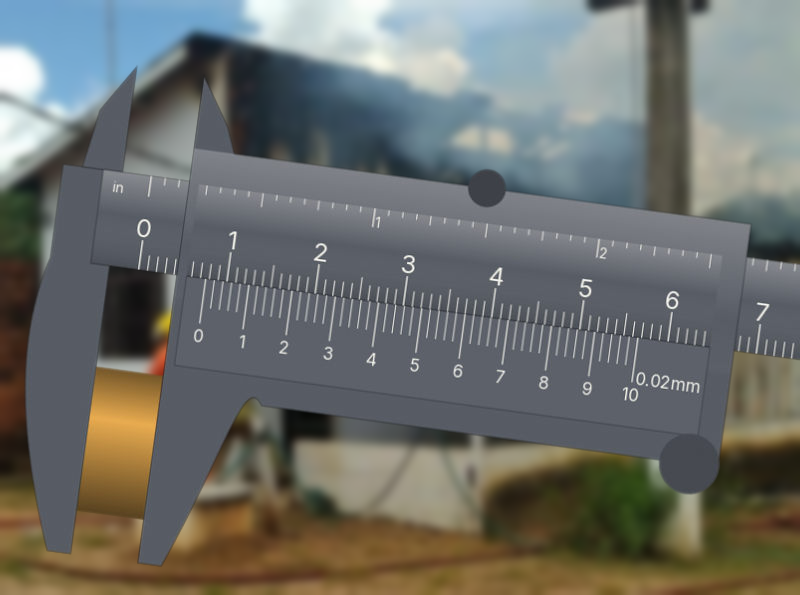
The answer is 7.6 mm
